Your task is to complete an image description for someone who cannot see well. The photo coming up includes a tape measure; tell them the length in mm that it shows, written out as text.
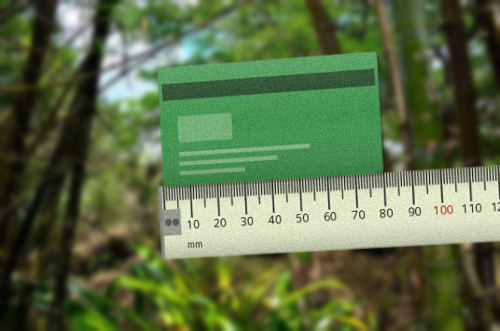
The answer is 80 mm
